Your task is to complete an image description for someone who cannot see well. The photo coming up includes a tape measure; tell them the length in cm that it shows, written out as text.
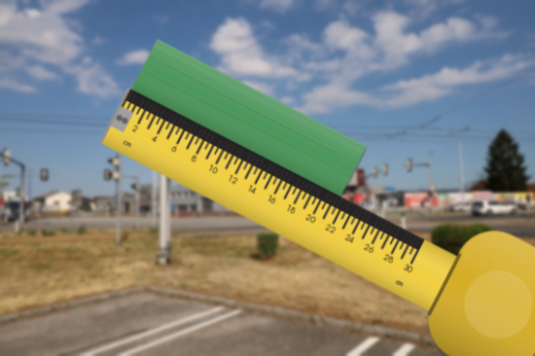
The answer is 21.5 cm
